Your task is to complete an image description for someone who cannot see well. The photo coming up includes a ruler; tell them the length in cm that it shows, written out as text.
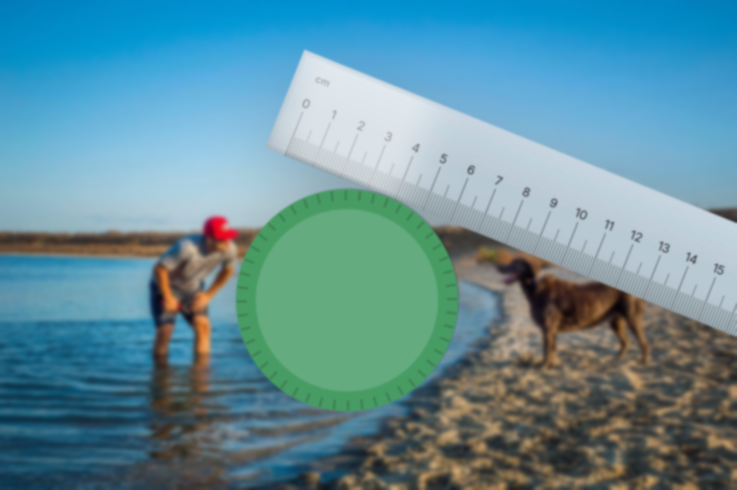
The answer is 7.5 cm
